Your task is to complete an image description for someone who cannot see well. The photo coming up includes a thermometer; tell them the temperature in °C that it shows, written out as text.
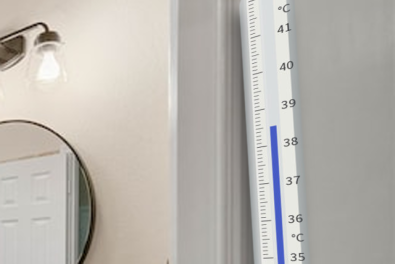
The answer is 38.5 °C
